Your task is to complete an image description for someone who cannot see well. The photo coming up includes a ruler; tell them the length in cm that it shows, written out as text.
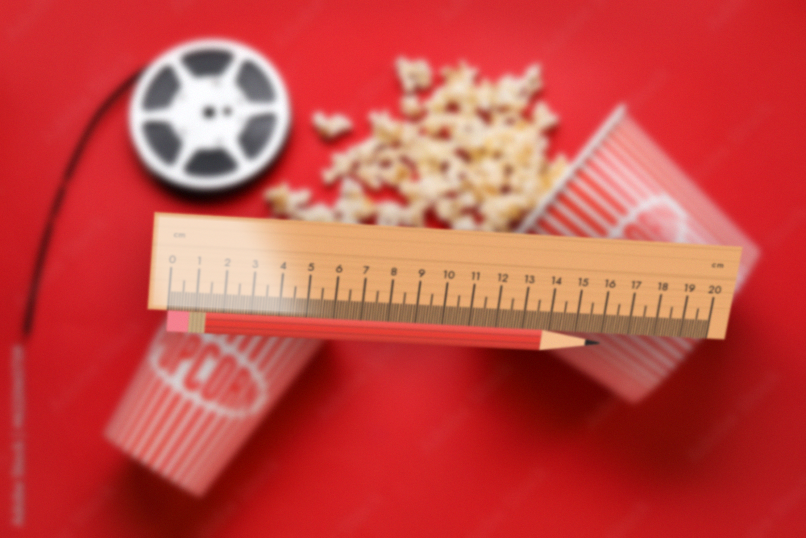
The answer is 16 cm
